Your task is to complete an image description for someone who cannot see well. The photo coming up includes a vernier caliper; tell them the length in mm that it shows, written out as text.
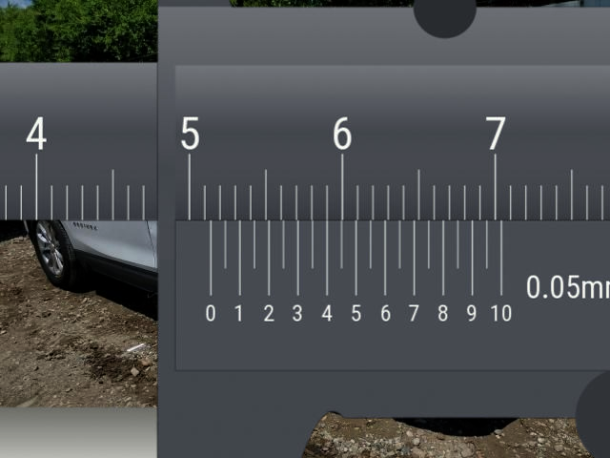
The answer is 51.4 mm
